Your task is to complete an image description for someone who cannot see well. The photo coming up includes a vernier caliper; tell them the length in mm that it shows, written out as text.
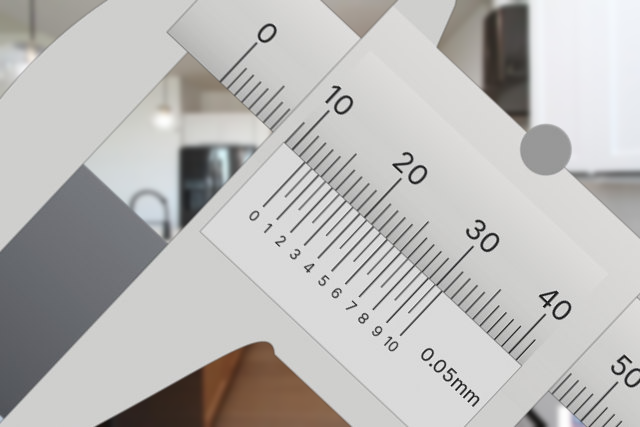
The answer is 11.8 mm
